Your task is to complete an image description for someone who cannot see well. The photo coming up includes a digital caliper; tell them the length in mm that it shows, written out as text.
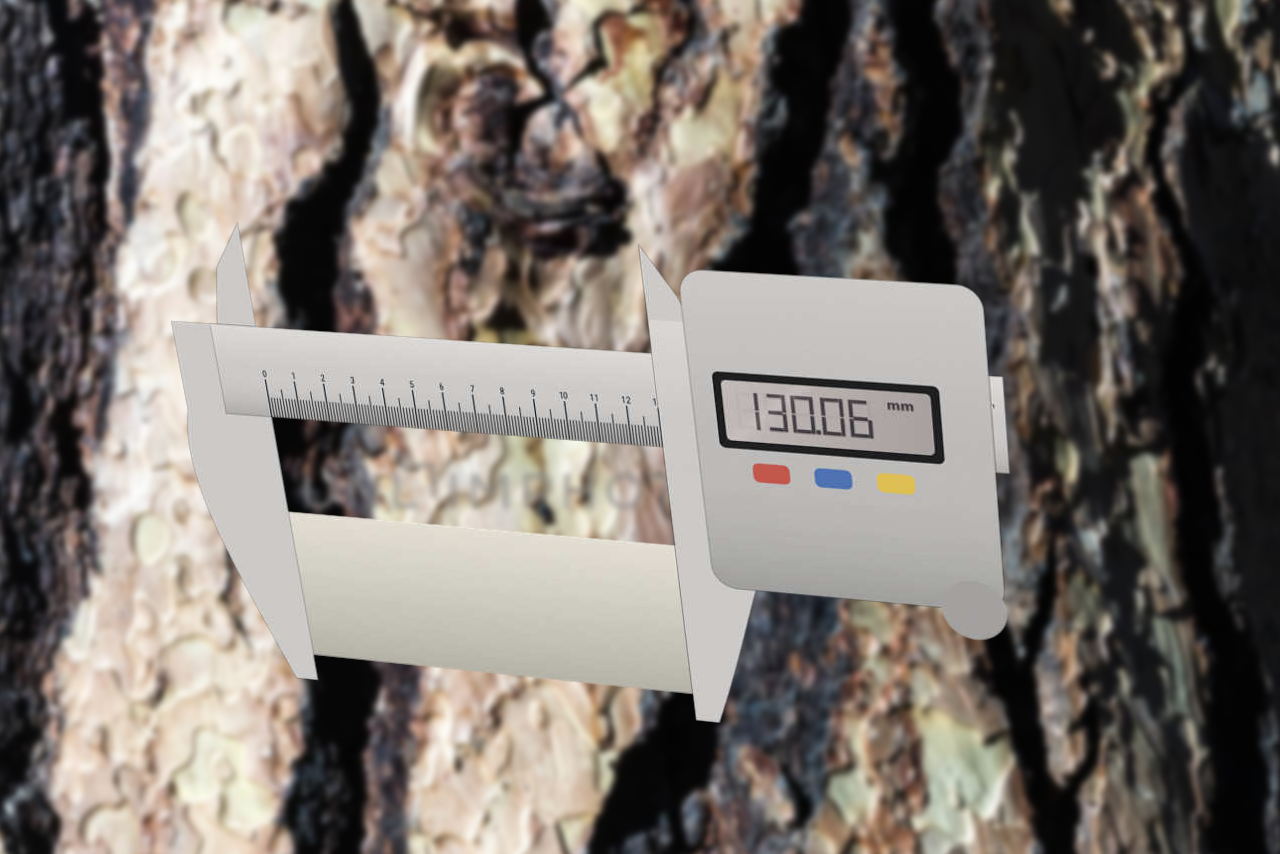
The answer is 130.06 mm
